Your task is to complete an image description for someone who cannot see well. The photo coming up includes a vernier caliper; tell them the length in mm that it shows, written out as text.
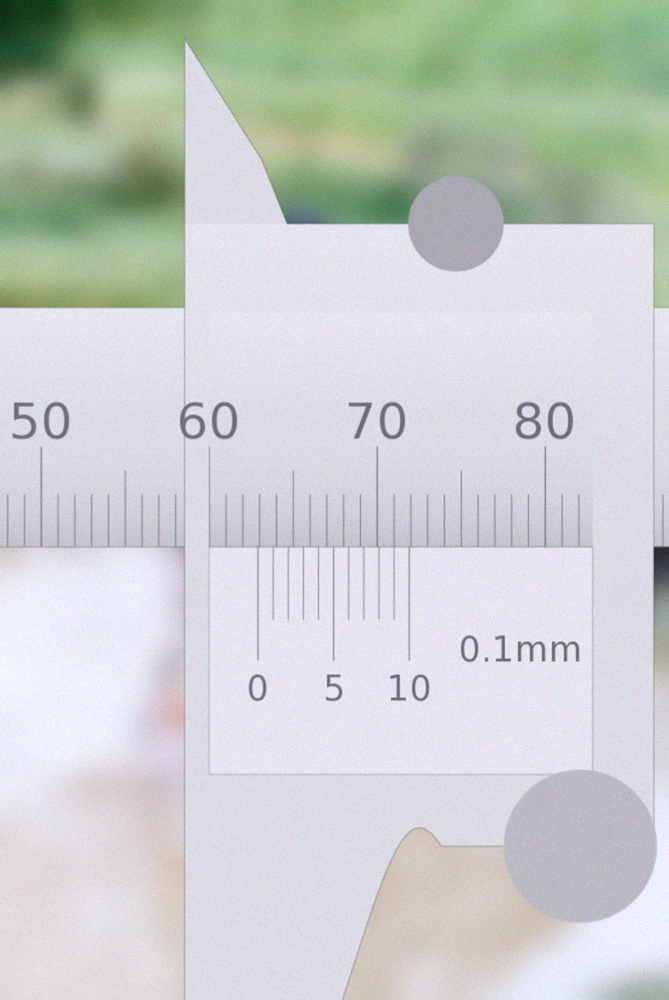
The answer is 62.9 mm
